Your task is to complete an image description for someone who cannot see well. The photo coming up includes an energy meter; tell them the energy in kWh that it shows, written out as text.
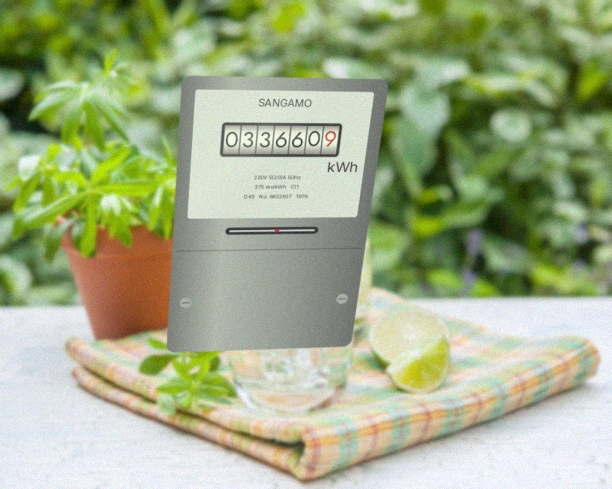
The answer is 33660.9 kWh
